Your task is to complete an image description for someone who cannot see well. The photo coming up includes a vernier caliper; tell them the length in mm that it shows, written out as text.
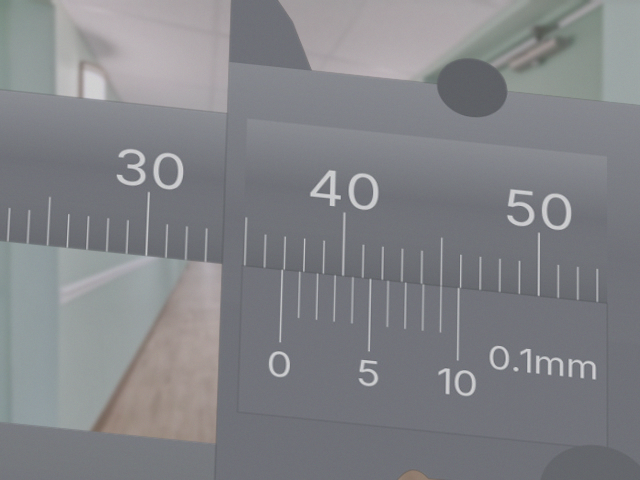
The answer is 36.9 mm
